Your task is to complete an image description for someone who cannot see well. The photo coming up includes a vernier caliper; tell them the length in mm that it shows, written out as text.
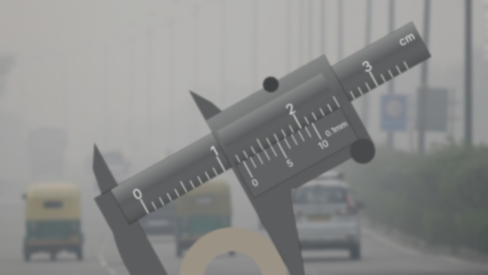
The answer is 12.4 mm
